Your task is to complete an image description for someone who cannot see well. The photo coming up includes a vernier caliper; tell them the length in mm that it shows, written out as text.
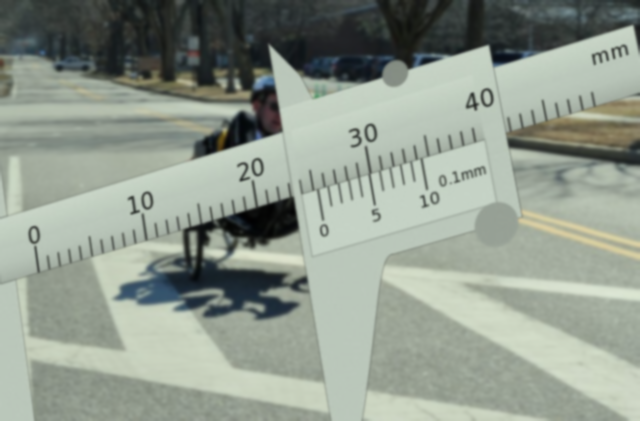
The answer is 25.4 mm
